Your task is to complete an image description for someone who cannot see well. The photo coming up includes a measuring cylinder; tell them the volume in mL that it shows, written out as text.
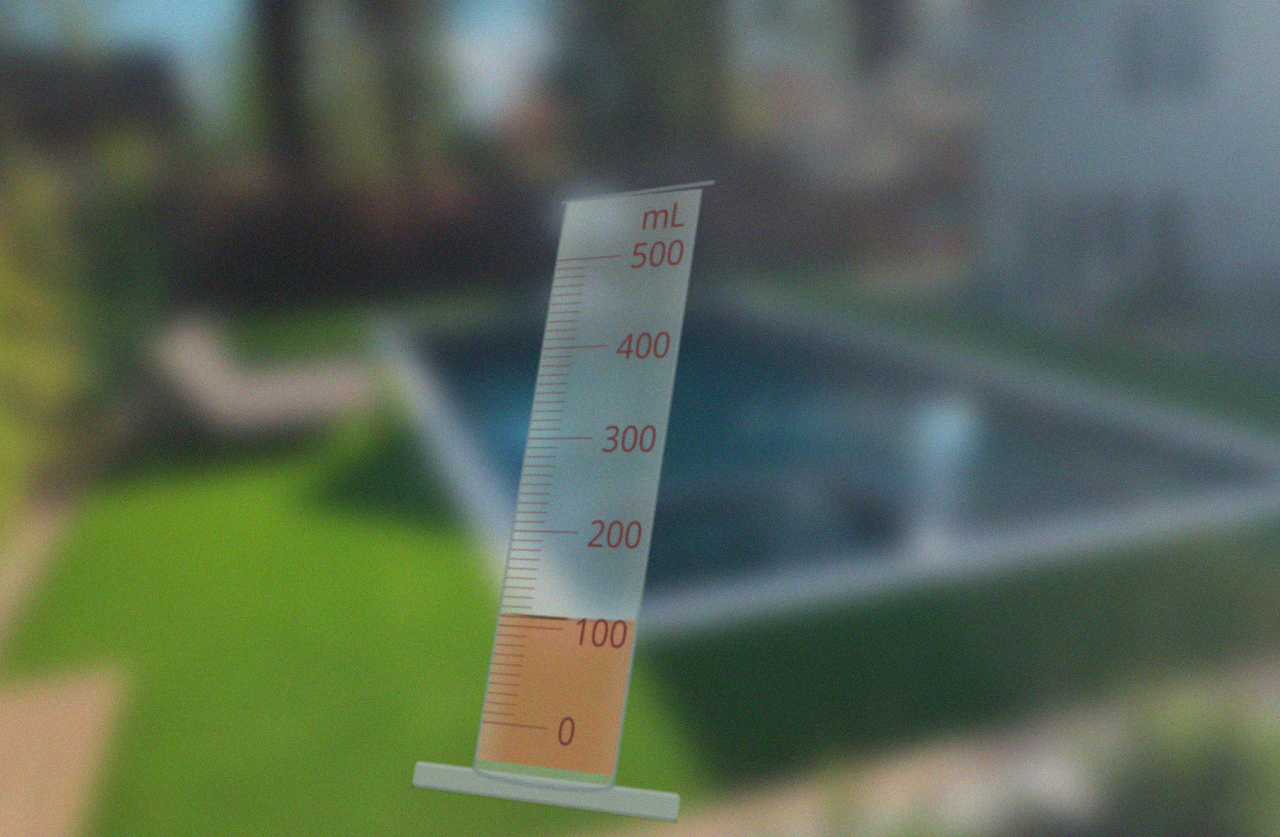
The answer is 110 mL
